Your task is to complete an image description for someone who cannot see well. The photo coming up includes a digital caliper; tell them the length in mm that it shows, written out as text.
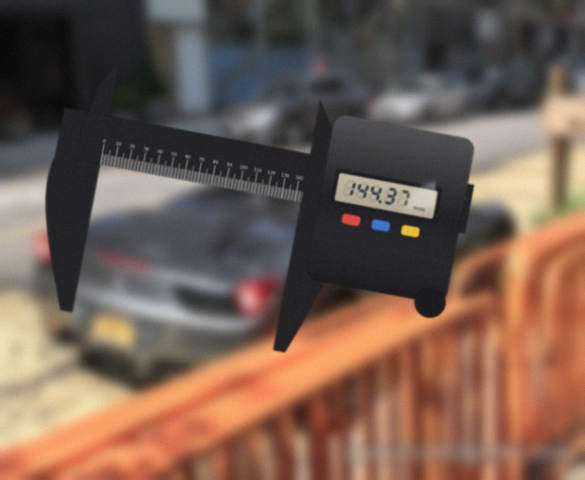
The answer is 144.37 mm
